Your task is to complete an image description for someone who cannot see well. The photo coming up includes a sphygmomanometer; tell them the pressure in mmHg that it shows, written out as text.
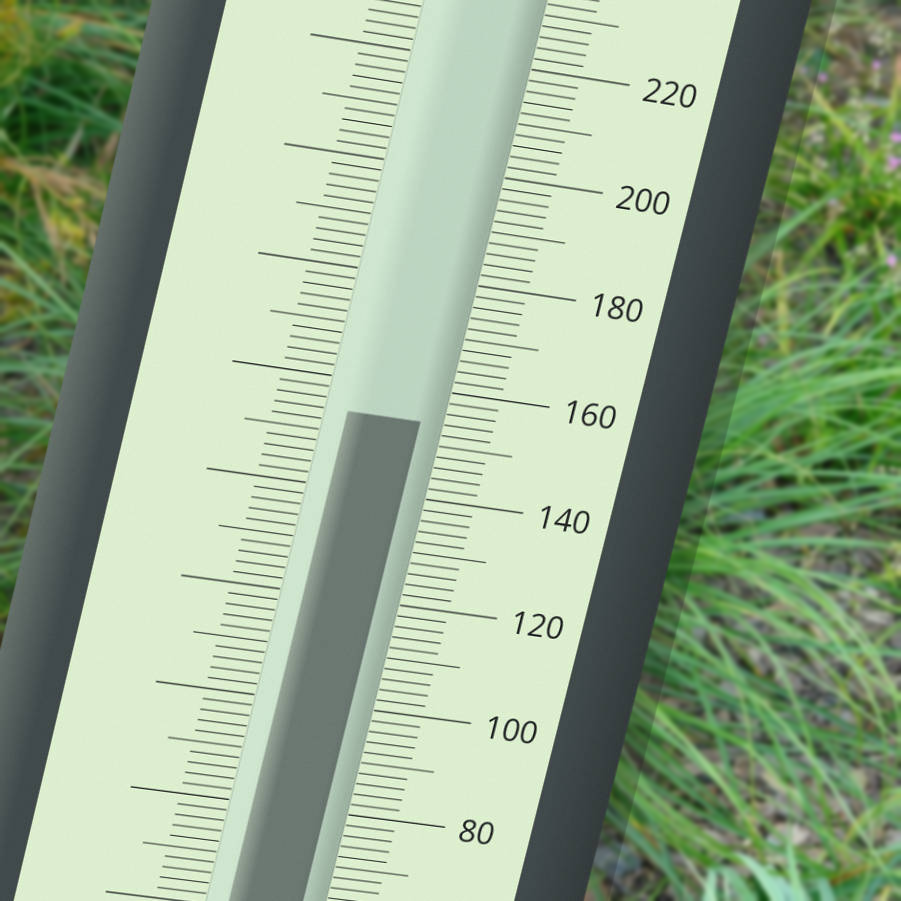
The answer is 154 mmHg
